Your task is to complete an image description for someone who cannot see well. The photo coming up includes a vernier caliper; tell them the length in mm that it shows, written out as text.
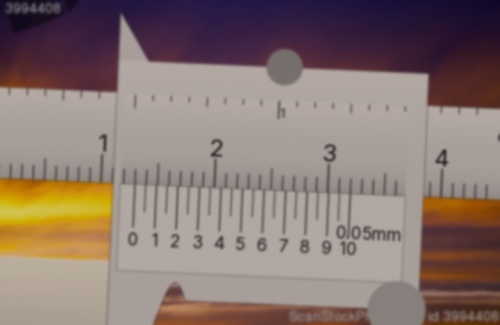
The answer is 13.0 mm
